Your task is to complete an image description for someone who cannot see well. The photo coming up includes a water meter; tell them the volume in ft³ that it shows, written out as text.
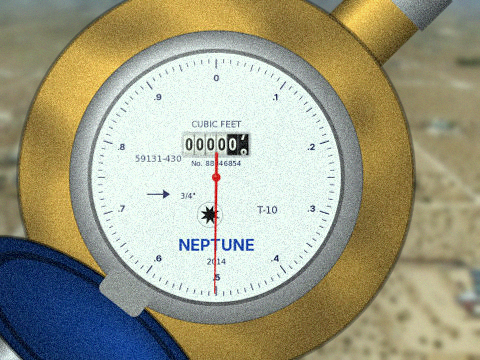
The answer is 7.50 ft³
